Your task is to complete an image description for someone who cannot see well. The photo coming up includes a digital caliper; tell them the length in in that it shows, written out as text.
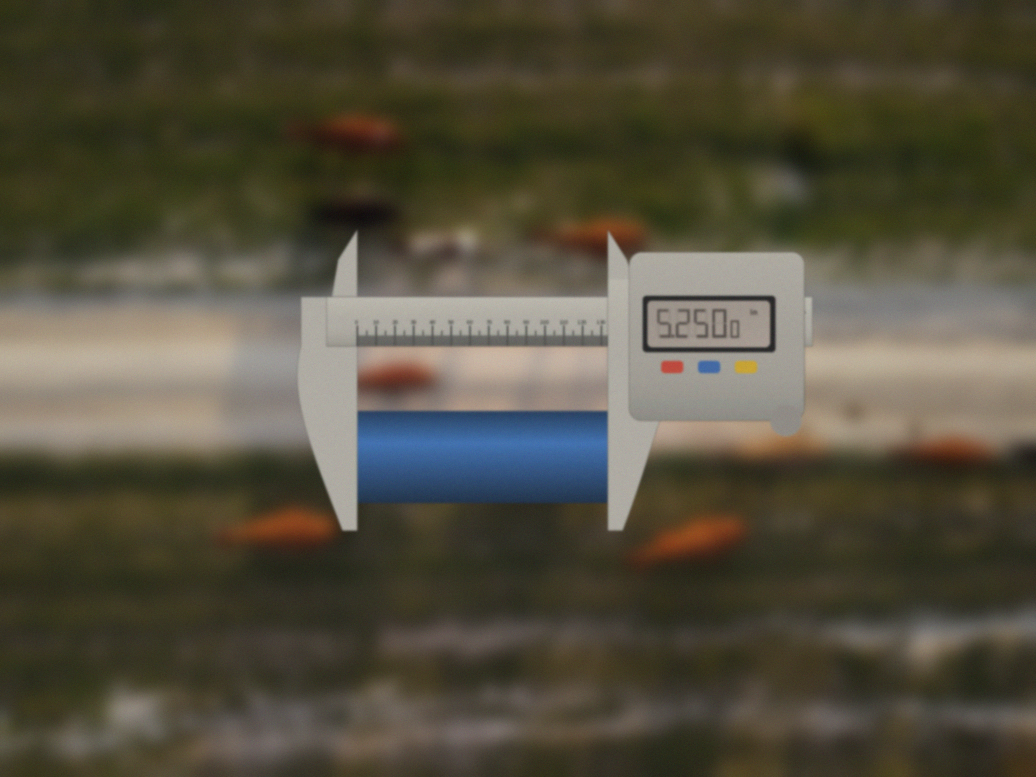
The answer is 5.2500 in
